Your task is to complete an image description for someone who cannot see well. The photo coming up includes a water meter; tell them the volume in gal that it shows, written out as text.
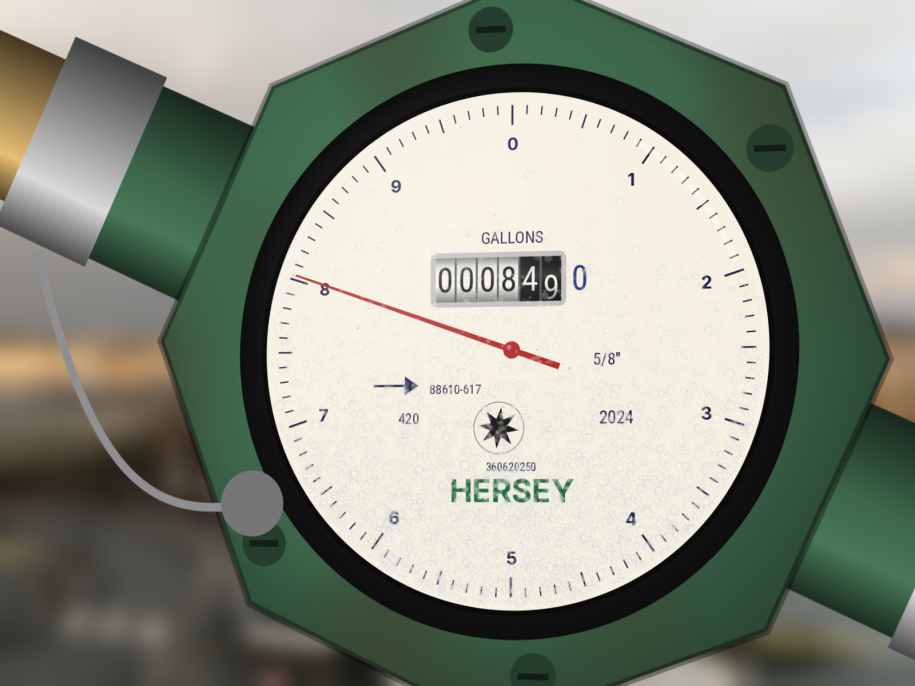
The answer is 8488.0 gal
